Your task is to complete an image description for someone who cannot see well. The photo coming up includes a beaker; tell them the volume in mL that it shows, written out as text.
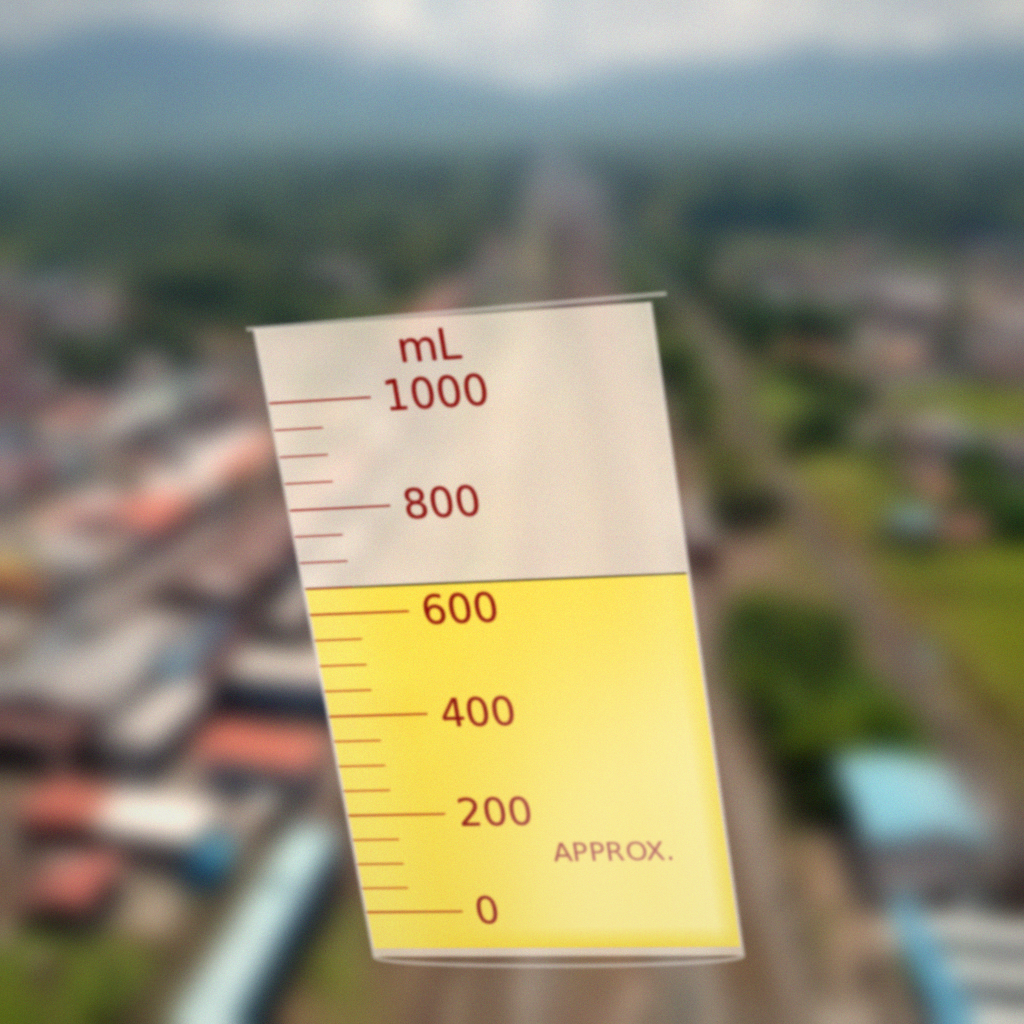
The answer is 650 mL
